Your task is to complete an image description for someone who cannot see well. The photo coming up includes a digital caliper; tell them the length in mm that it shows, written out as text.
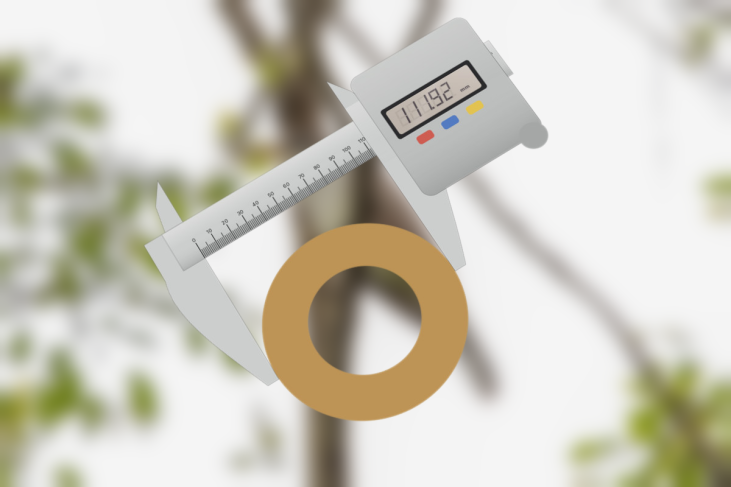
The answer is 111.92 mm
